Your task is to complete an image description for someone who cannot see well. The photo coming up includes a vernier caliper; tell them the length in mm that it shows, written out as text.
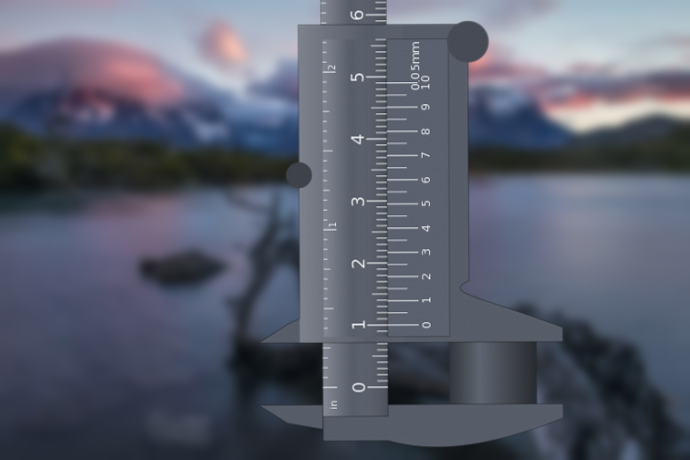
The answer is 10.0 mm
